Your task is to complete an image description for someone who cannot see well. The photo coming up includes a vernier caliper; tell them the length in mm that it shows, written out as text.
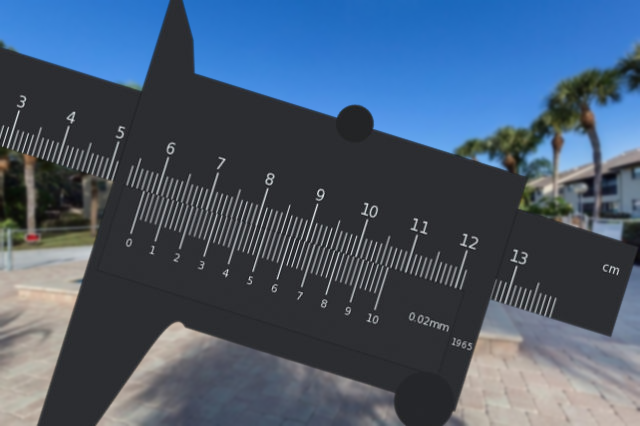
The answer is 57.5 mm
